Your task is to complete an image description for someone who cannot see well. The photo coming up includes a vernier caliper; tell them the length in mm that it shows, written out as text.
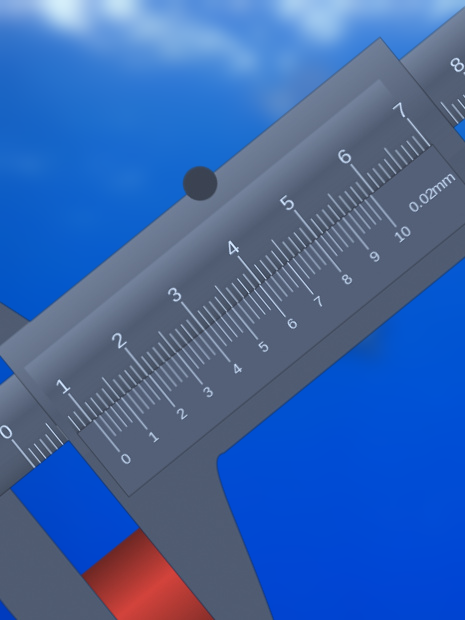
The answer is 10.4 mm
